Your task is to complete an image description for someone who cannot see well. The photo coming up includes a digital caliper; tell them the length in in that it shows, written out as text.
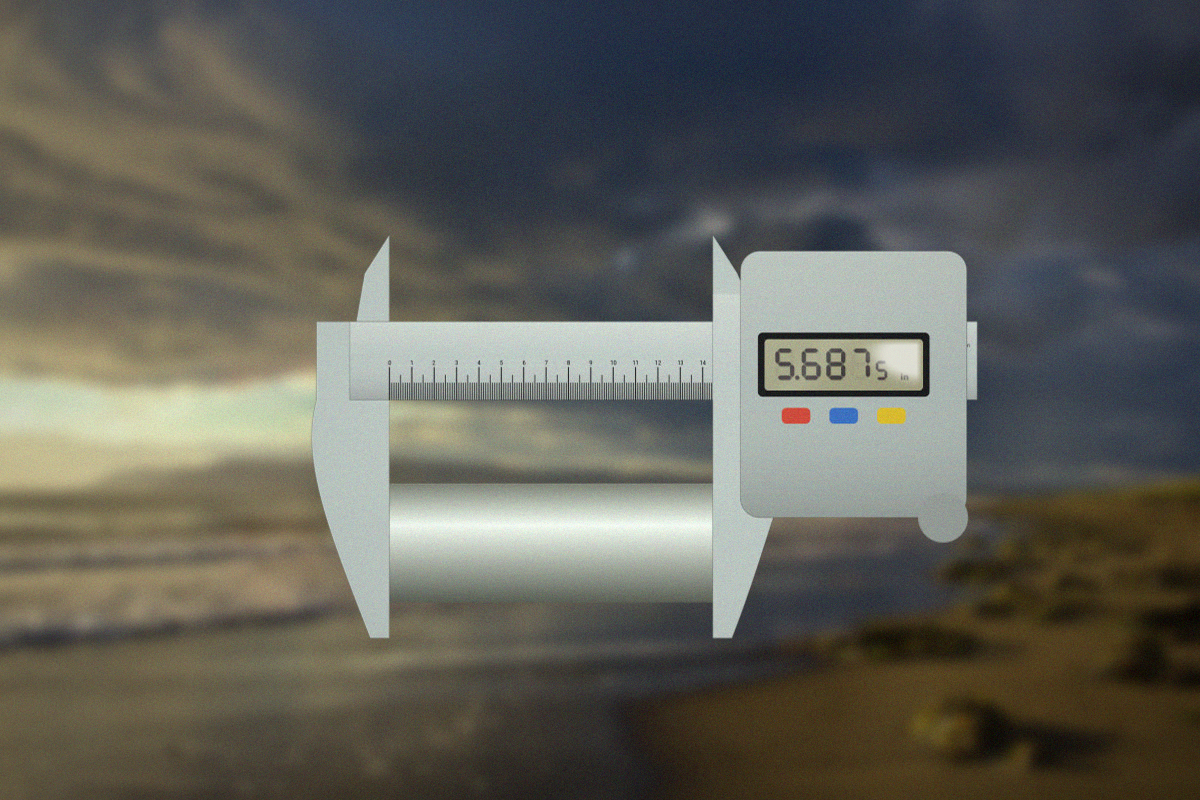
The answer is 5.6875 in
